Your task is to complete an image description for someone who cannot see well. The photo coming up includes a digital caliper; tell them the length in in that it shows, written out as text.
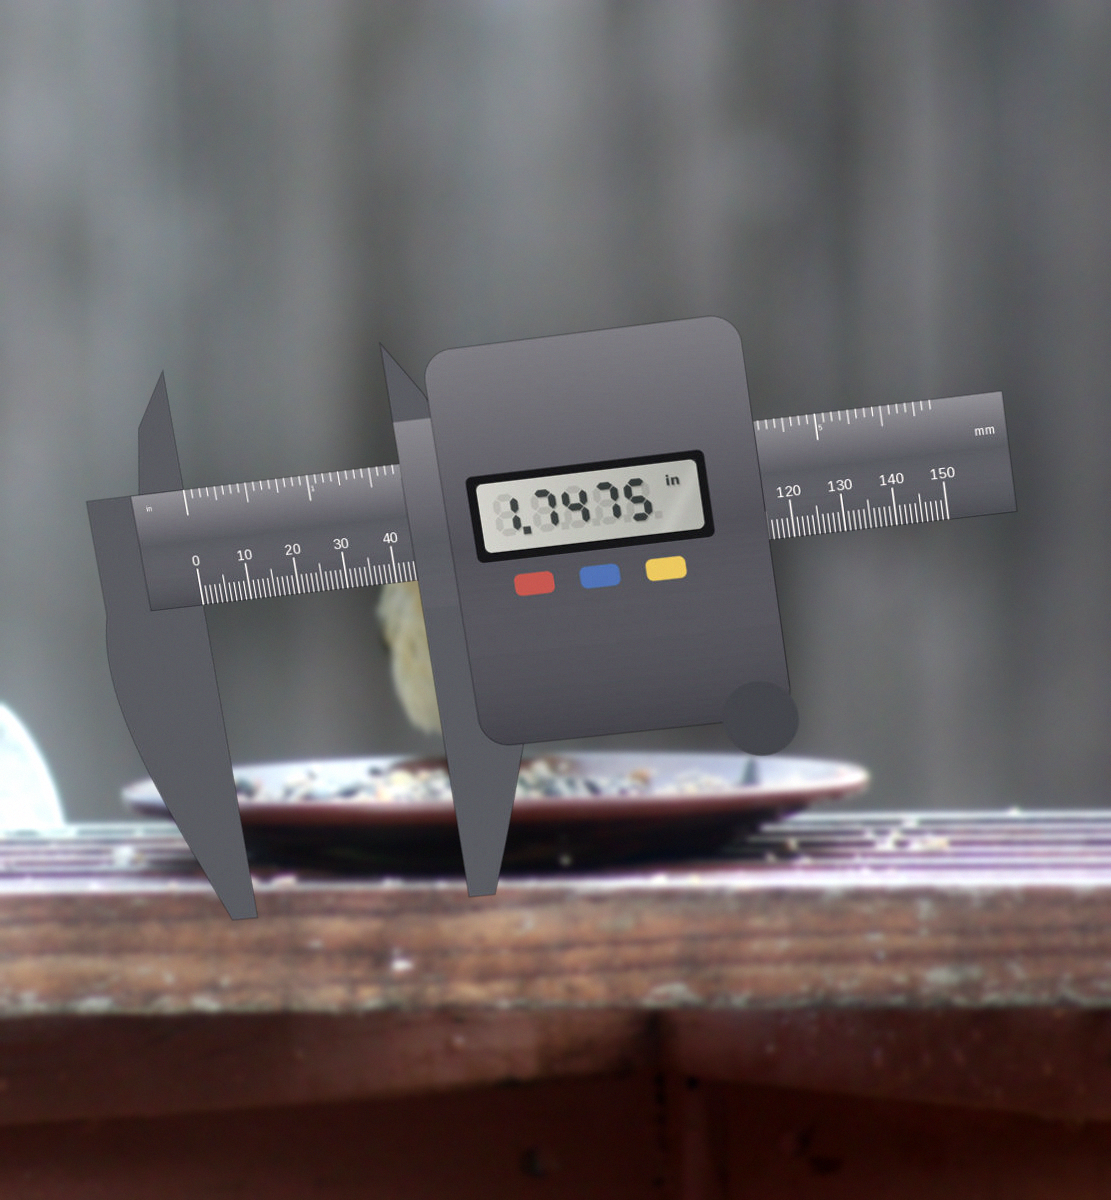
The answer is 1.7475 in
